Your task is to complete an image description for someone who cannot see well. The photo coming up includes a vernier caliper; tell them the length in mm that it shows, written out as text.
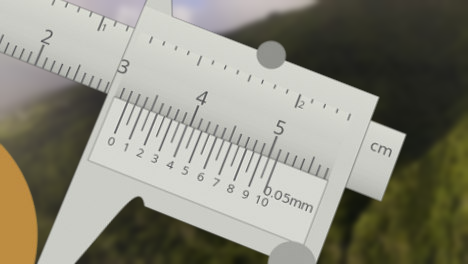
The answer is 32.0 mm
